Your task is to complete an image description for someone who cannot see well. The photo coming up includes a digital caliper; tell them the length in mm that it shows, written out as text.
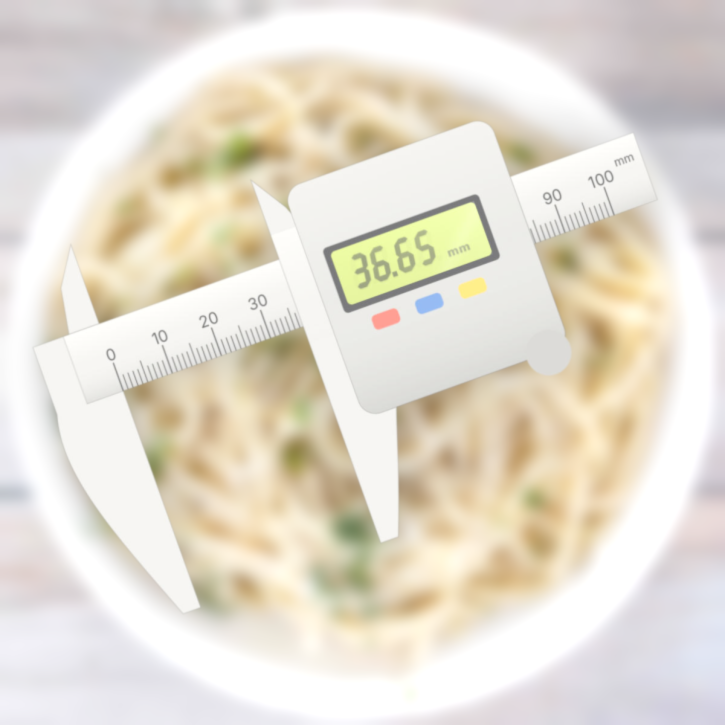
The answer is 36.65 mm
